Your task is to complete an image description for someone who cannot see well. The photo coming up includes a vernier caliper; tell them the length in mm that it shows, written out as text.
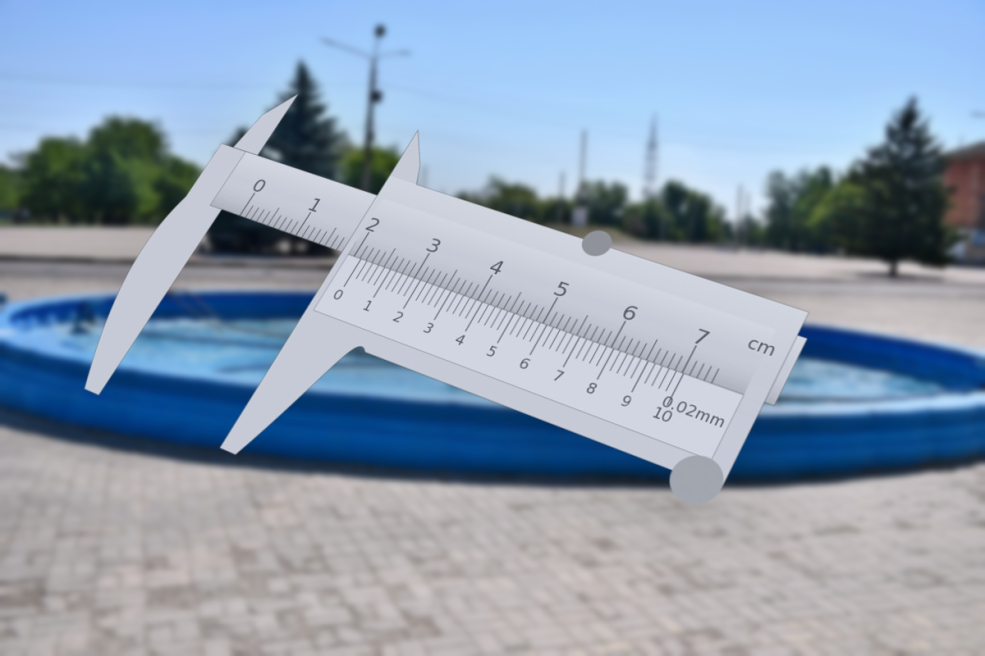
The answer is 21.2 mm
